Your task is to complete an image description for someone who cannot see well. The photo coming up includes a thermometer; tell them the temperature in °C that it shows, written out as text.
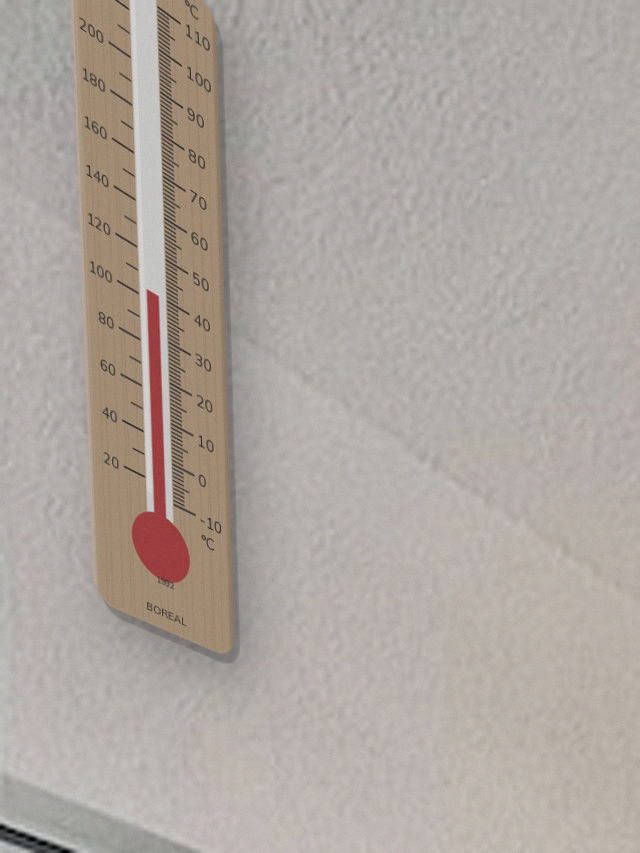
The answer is 40 °C
